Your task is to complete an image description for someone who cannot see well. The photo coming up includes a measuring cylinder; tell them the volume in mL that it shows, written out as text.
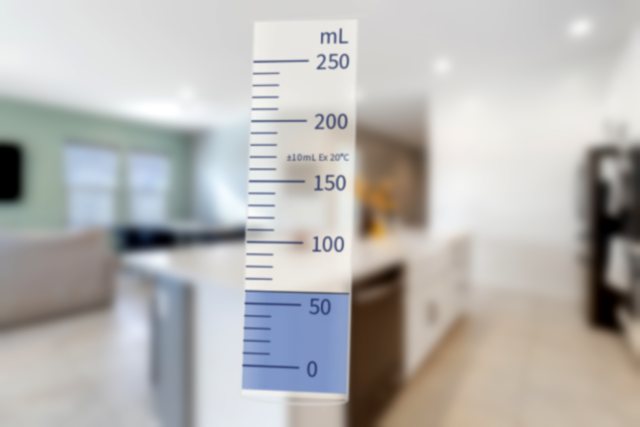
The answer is 60 mL
